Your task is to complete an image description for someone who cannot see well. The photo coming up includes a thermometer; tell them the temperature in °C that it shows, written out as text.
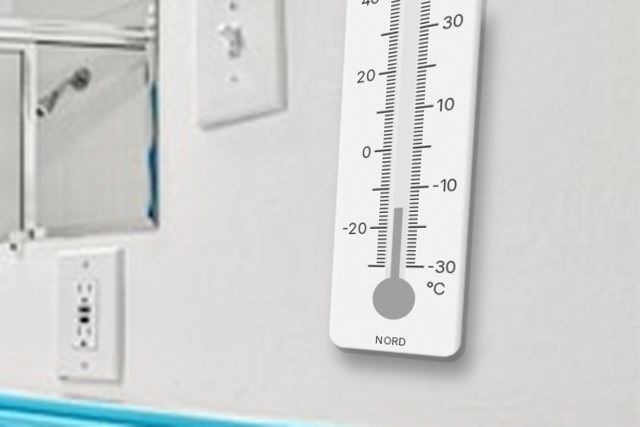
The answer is -15 °C
